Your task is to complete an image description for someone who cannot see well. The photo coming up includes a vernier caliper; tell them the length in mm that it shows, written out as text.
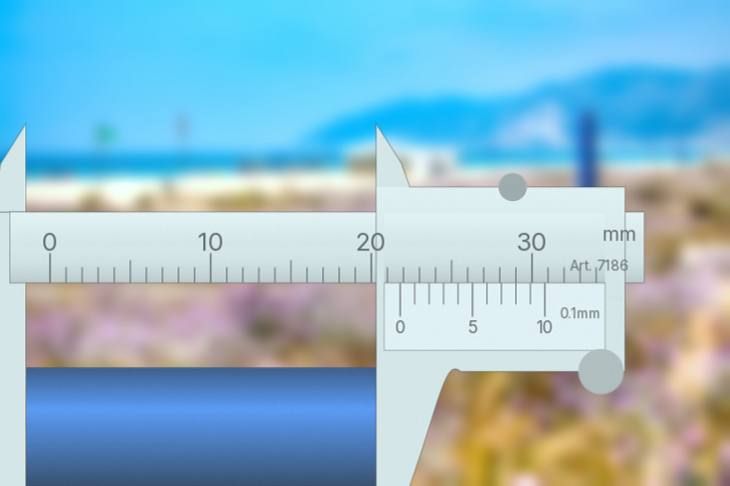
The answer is 21.8 mm
